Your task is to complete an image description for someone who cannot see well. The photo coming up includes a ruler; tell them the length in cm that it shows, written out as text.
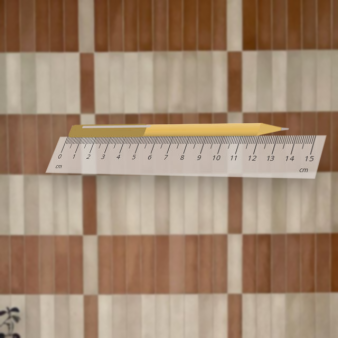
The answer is 13.5 cm
